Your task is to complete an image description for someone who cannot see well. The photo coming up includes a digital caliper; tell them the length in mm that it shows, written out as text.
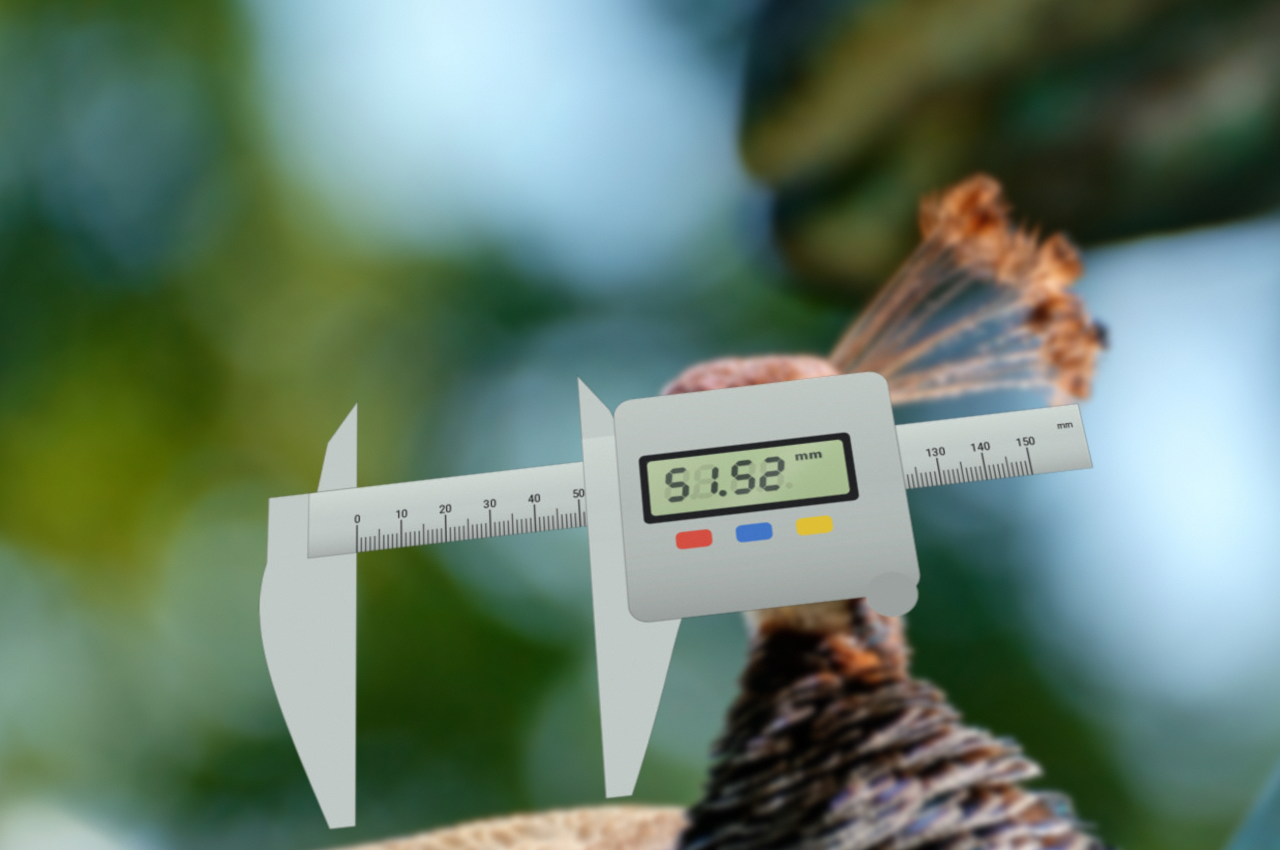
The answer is 51.52 mm
